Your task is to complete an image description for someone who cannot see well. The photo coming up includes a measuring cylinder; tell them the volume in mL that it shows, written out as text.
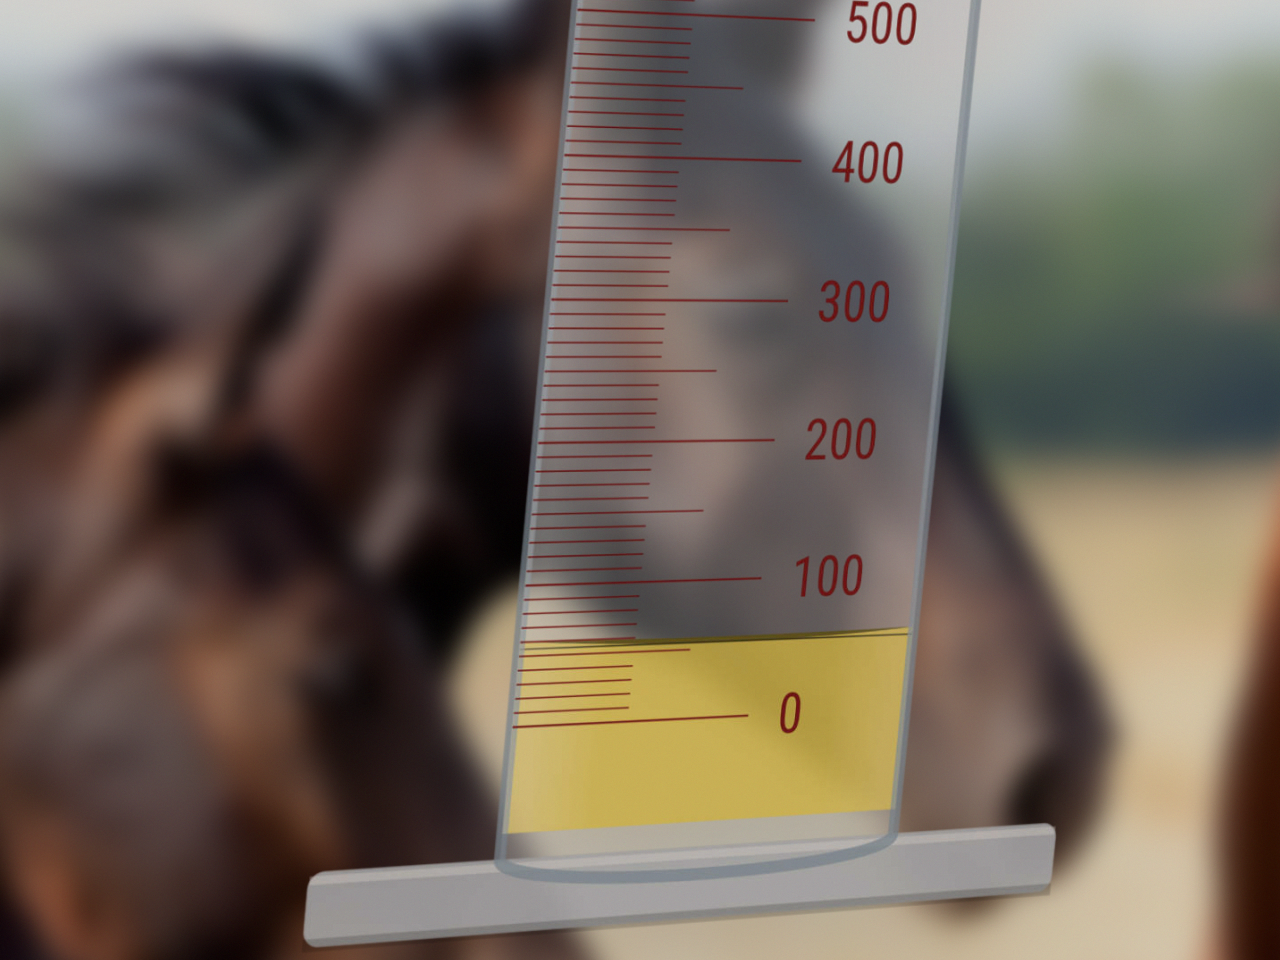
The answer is 55 mL
